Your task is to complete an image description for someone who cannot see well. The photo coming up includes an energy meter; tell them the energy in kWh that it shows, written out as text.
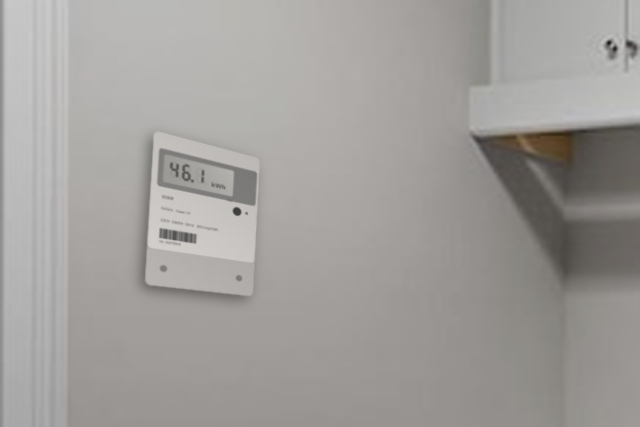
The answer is 46.1 kWh
